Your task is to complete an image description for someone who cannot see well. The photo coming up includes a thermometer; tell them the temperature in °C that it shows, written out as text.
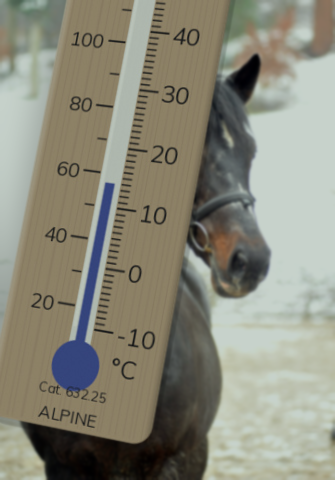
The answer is 14 °C
